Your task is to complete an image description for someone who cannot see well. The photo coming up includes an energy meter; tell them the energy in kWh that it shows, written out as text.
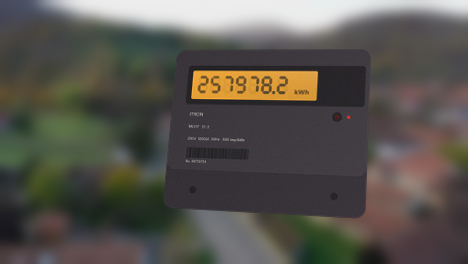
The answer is 257978.2 kWh
